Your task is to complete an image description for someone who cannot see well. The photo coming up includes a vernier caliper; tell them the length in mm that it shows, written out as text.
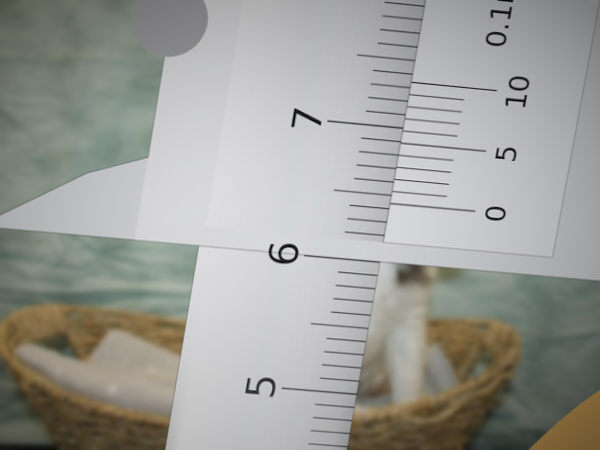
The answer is 64.4 mm
